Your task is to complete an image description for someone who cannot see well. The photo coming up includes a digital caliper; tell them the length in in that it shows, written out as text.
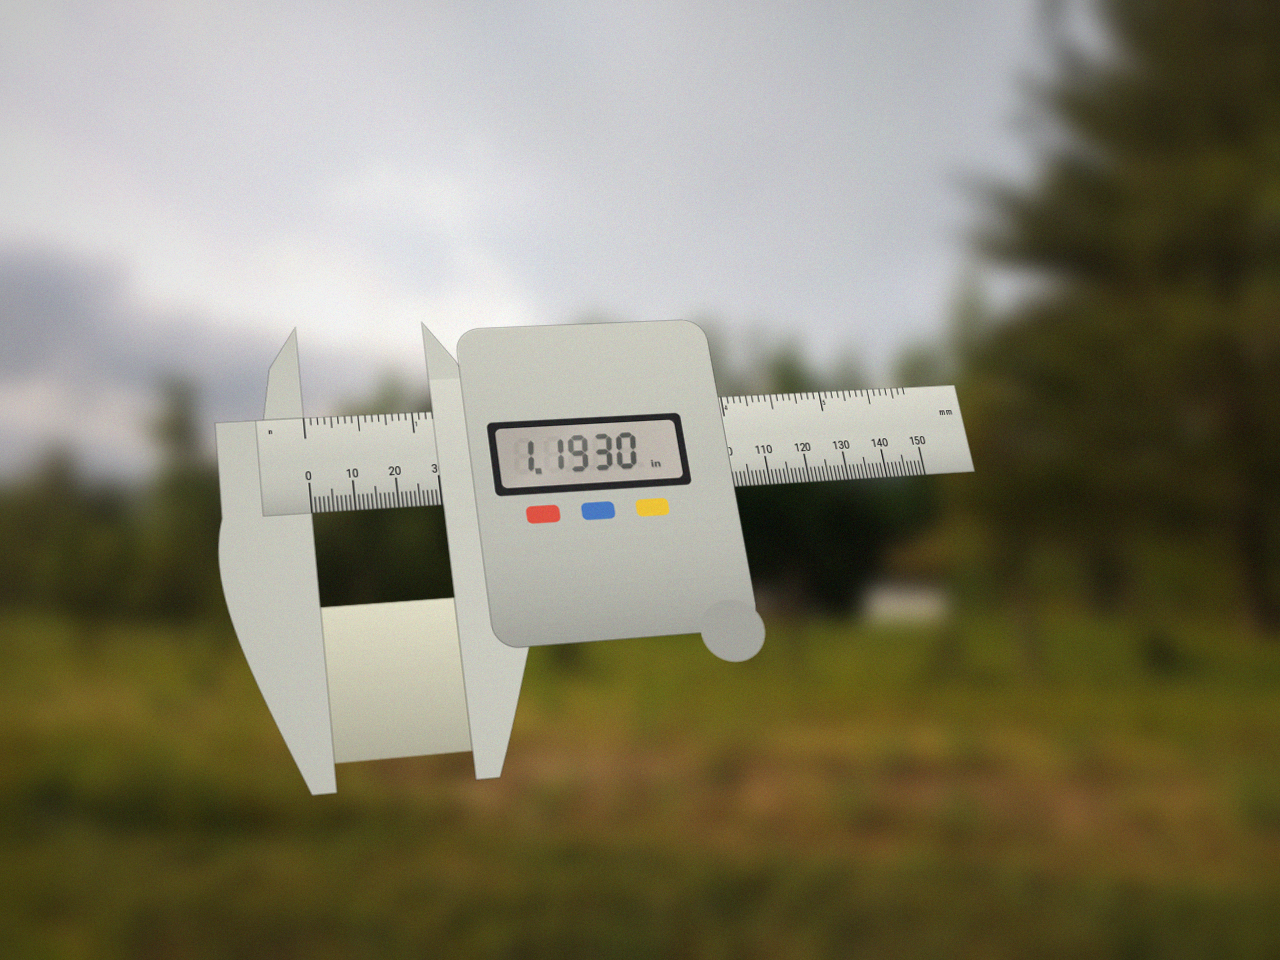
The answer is 1.1930 in
